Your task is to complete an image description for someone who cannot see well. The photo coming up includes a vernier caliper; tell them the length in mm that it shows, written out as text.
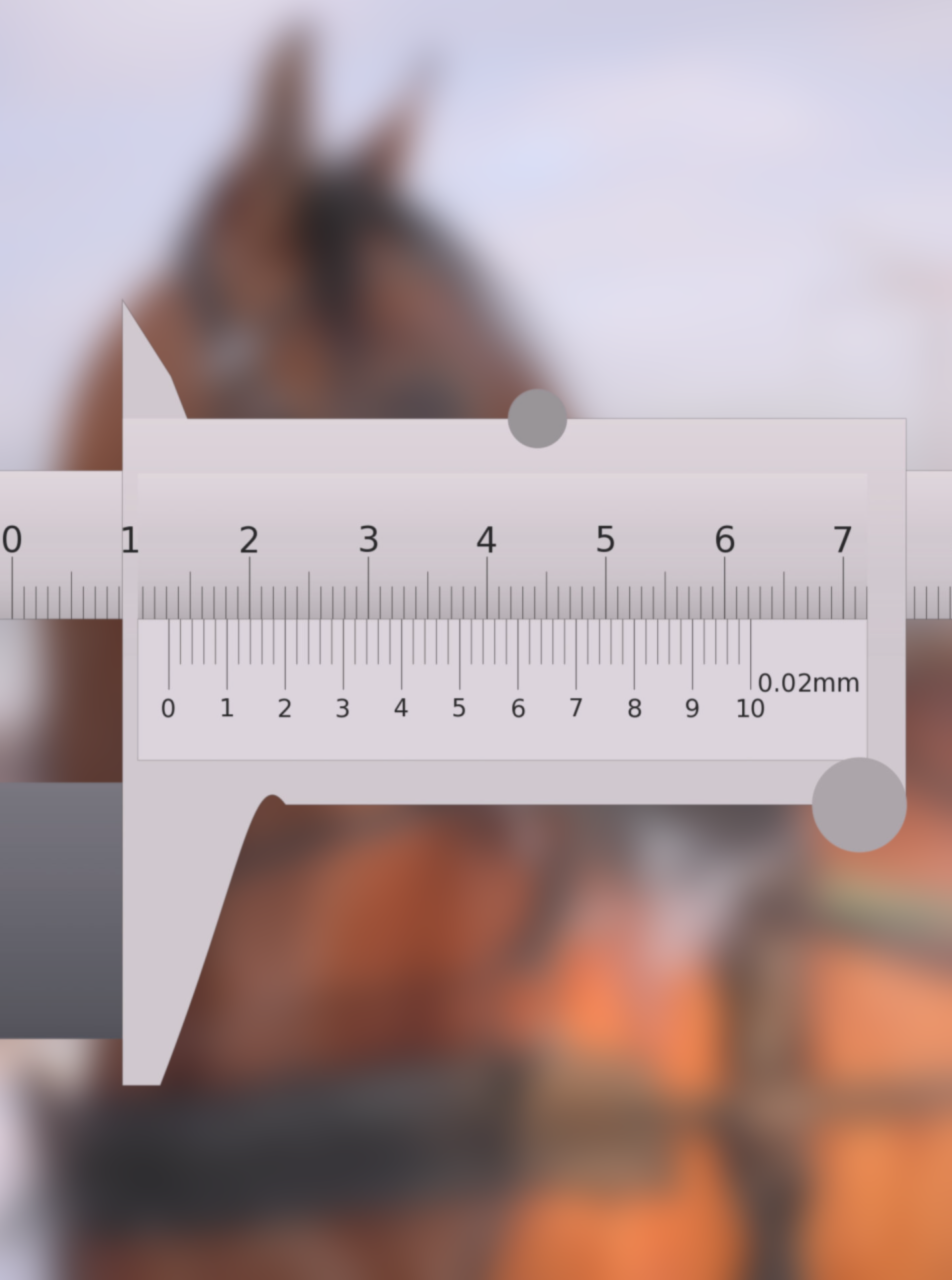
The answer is 13.2 mm
